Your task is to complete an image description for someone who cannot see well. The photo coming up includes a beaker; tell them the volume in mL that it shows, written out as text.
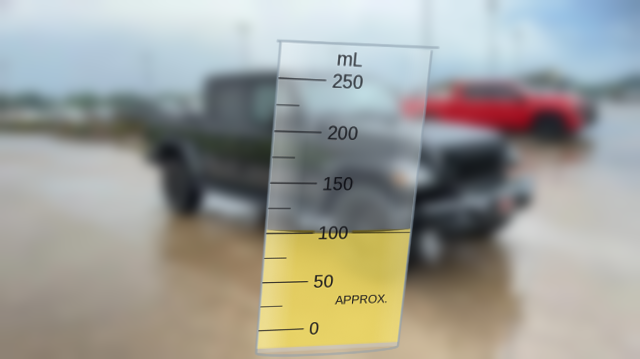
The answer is 100 mL
